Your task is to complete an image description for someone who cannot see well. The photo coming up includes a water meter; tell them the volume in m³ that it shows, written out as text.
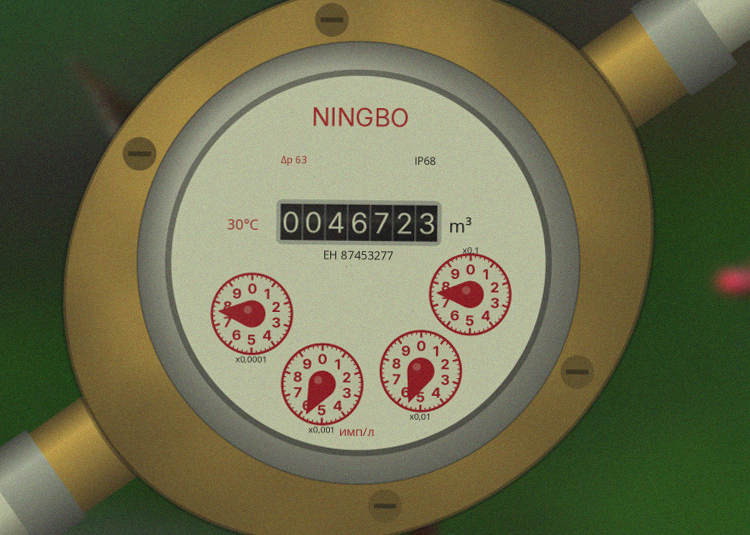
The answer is 46723.7557 m³
